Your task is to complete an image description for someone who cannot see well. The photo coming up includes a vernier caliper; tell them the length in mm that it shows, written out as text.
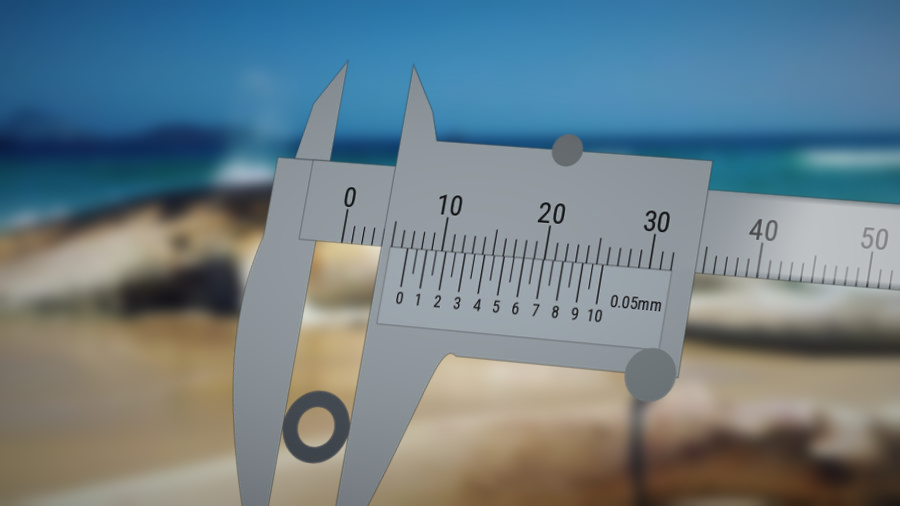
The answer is 6.6 mm
